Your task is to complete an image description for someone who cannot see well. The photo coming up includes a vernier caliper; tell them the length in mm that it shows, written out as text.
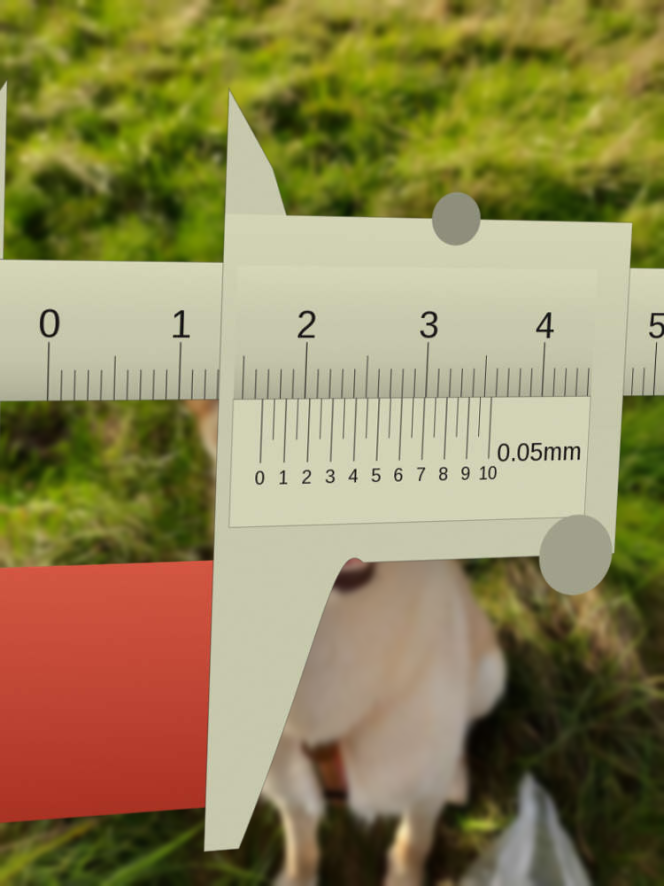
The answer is 16.6 mm
